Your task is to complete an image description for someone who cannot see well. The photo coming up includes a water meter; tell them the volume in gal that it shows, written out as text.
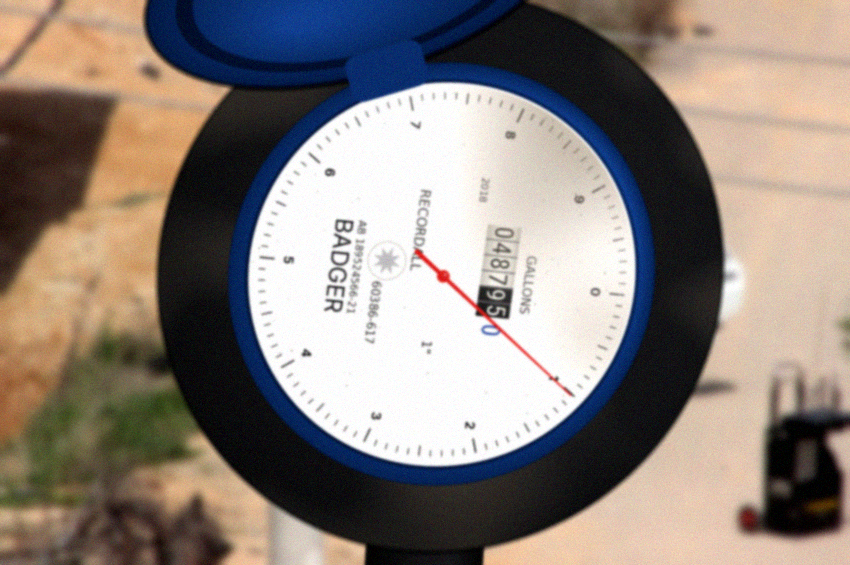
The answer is 487951.0 gal
